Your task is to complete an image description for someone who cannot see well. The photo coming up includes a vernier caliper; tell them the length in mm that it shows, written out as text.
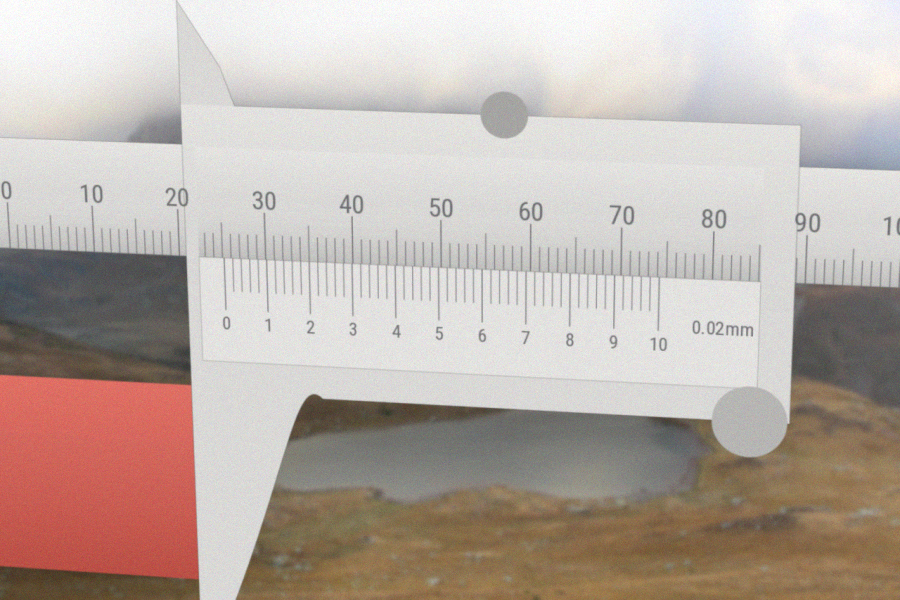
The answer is 25.2 mm
